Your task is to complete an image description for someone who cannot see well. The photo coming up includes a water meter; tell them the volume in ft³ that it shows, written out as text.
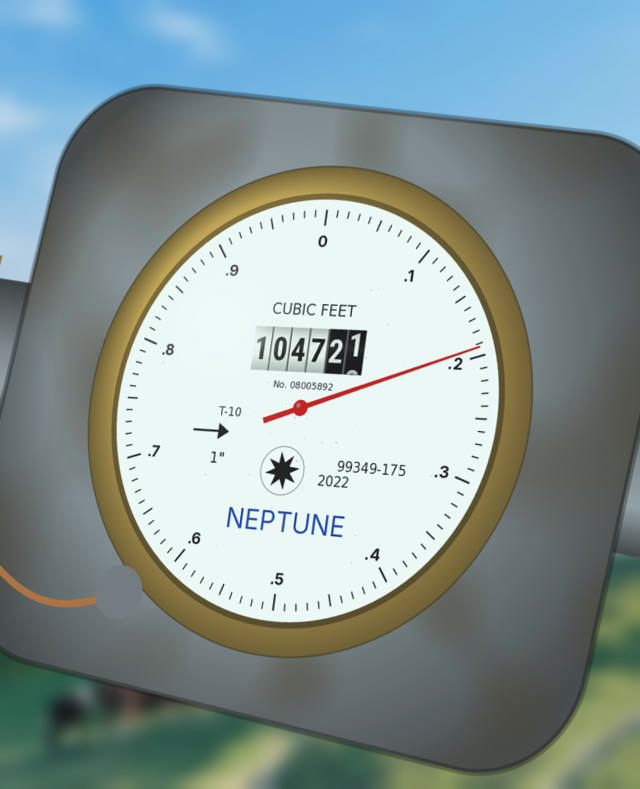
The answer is 104721.19 ft³
